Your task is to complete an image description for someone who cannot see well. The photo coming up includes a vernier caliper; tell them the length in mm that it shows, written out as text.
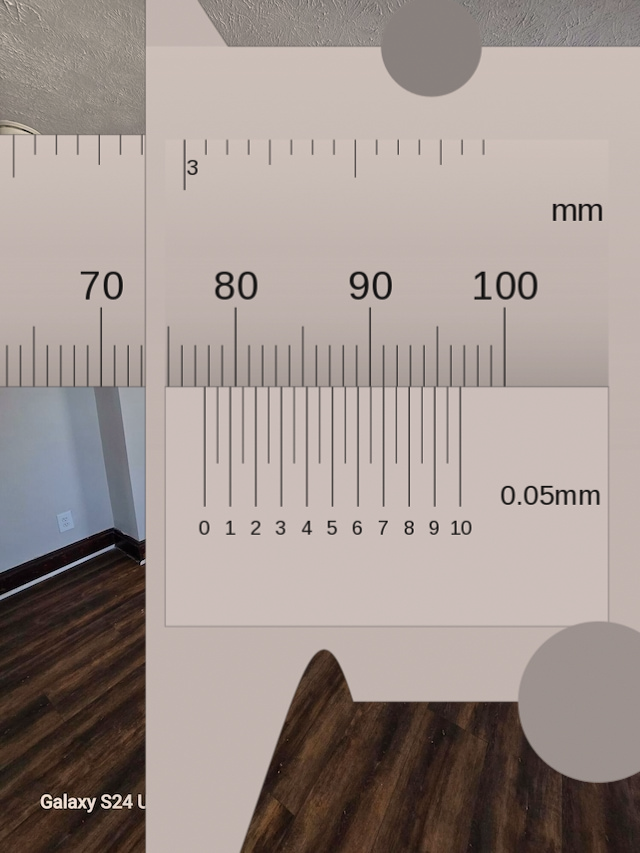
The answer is 77.7 mm
